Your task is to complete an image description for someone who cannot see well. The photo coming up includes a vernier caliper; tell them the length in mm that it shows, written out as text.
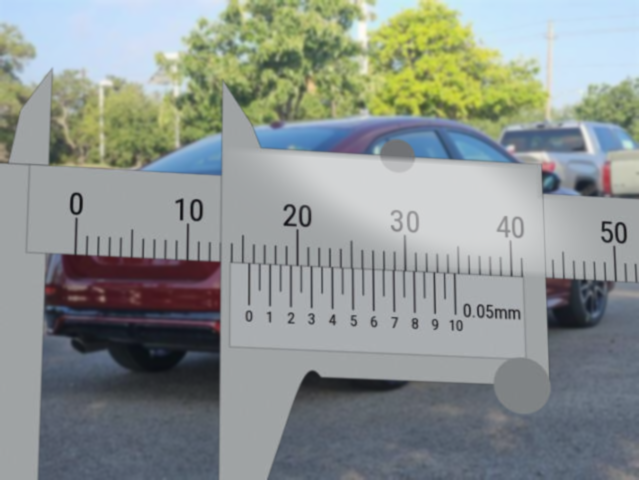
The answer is 15.6 mm
